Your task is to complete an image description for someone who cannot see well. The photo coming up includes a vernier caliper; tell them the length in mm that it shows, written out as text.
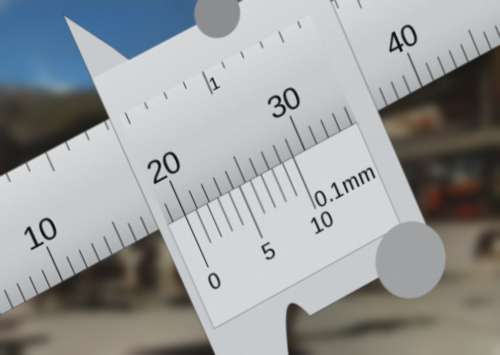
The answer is 20.0 mm
